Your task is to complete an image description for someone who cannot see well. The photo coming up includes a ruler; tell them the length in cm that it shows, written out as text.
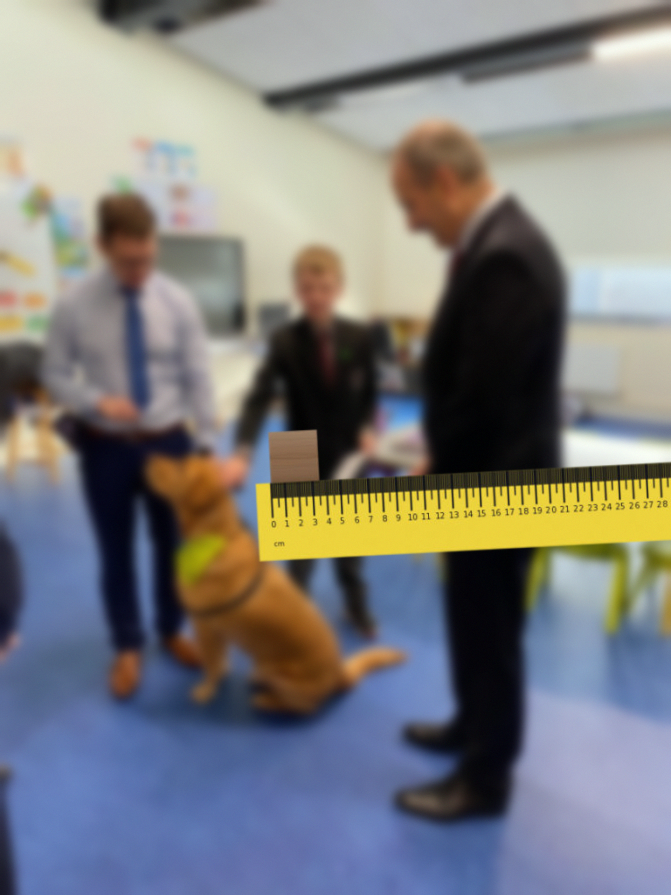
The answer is 3.5 cm
